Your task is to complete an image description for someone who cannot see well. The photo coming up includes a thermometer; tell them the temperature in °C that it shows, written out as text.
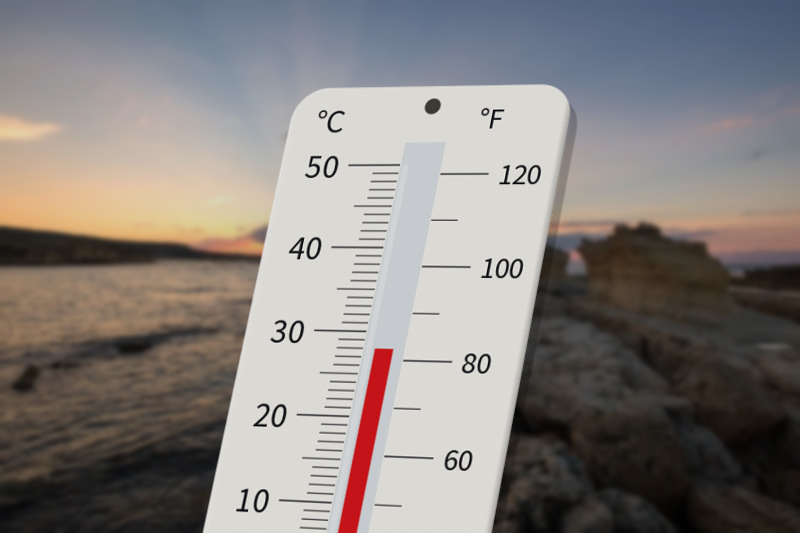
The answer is 28 °C
